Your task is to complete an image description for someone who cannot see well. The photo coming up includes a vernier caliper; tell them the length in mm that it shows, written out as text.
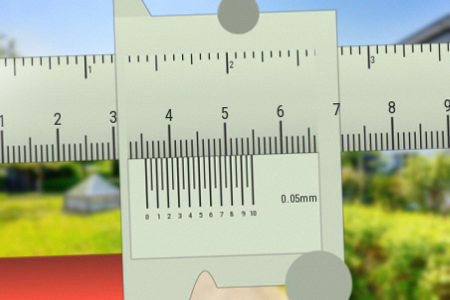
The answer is 35.6 mm
